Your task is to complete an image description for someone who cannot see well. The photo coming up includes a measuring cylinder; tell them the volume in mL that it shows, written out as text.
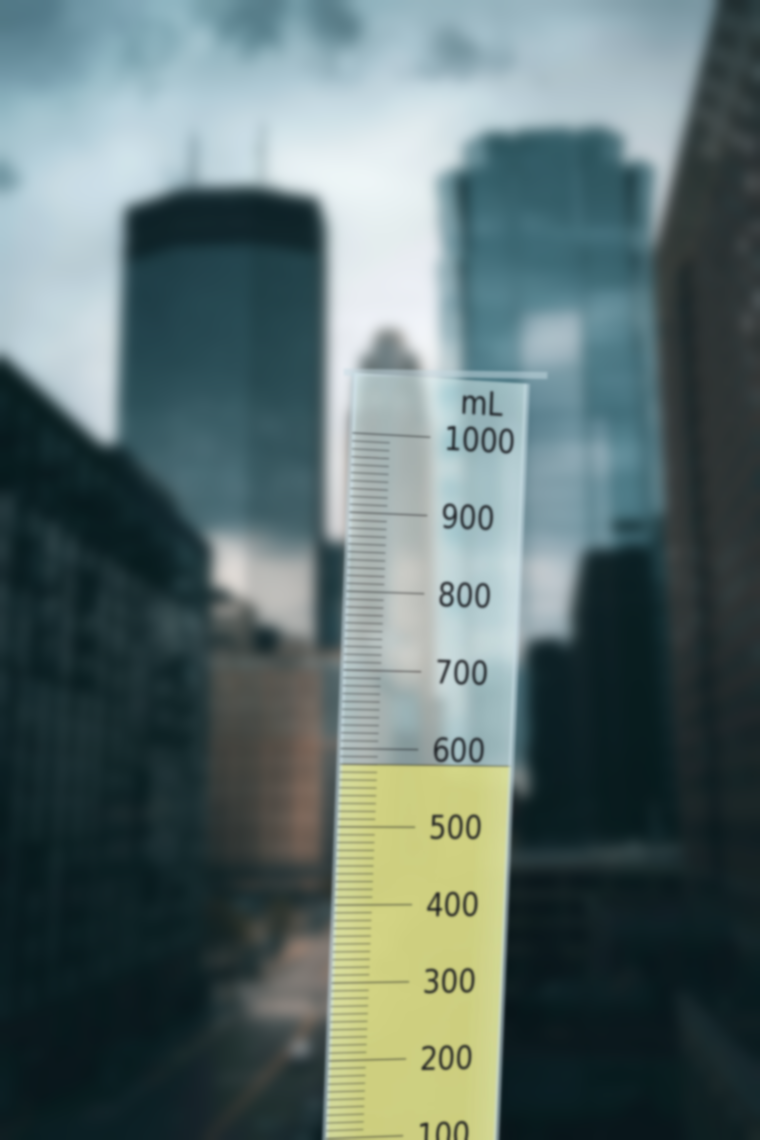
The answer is 580 mL
